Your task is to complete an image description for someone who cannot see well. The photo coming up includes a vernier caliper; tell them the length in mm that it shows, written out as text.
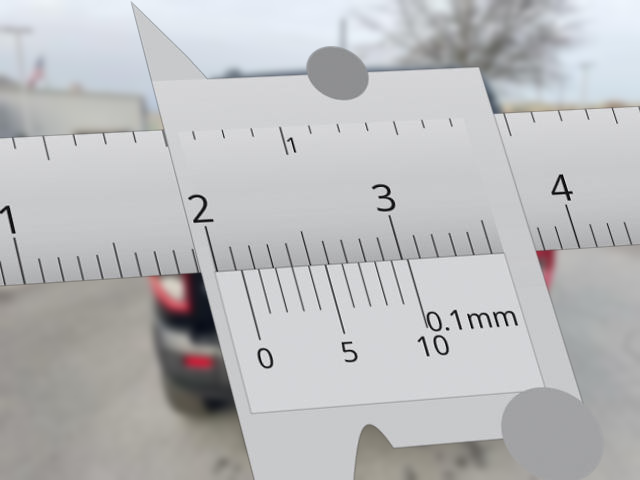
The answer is 21.3 mm
